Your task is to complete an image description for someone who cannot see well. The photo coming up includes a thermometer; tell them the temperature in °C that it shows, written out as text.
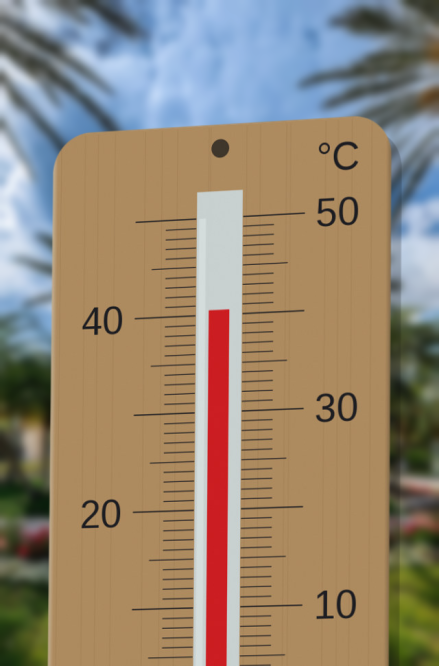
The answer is 40.5 °C
